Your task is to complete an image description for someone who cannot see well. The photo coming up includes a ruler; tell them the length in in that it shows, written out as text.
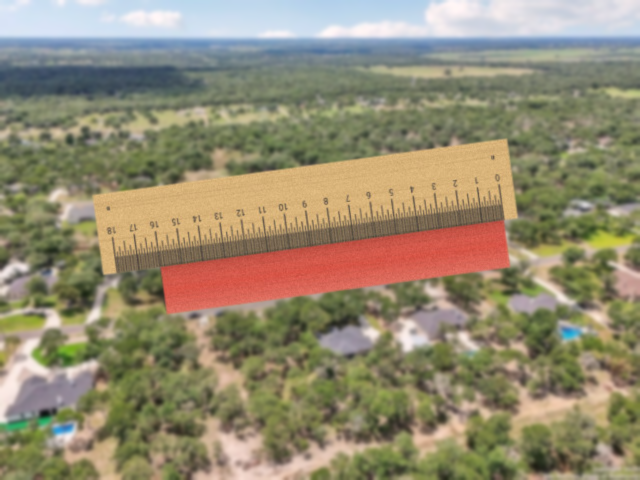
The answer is 16 in
